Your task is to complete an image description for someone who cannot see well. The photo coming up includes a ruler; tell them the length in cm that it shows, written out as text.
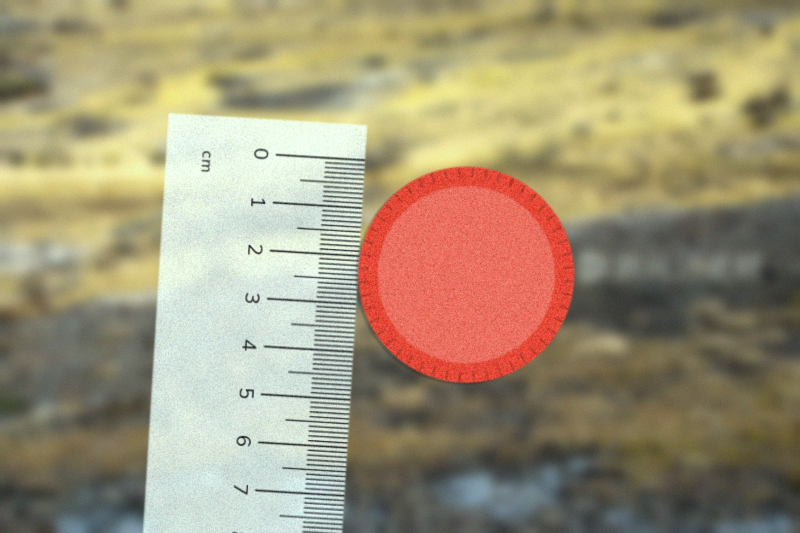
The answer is 4.5 cm
